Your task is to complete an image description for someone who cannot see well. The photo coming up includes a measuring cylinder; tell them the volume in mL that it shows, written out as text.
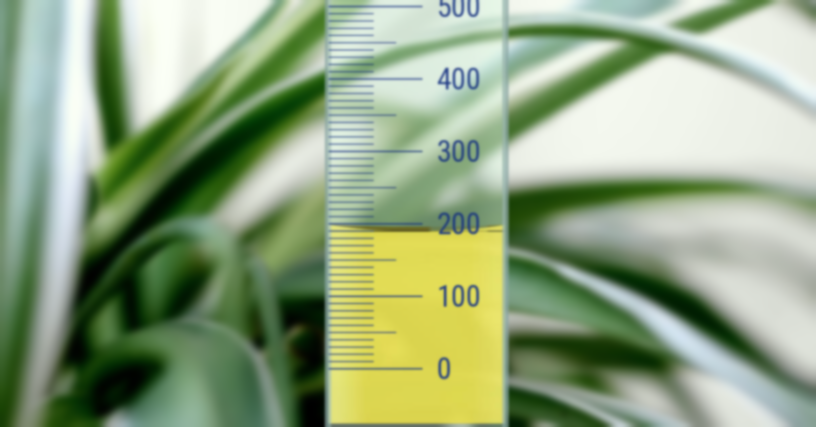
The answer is 190 mL
